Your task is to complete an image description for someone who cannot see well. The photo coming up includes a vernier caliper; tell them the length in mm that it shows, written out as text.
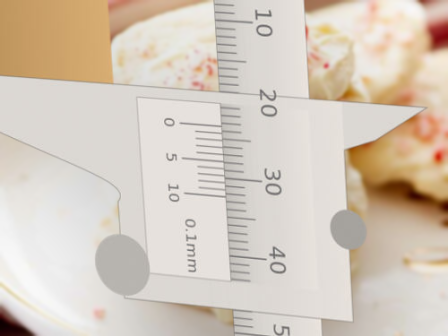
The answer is 23.4 mm
